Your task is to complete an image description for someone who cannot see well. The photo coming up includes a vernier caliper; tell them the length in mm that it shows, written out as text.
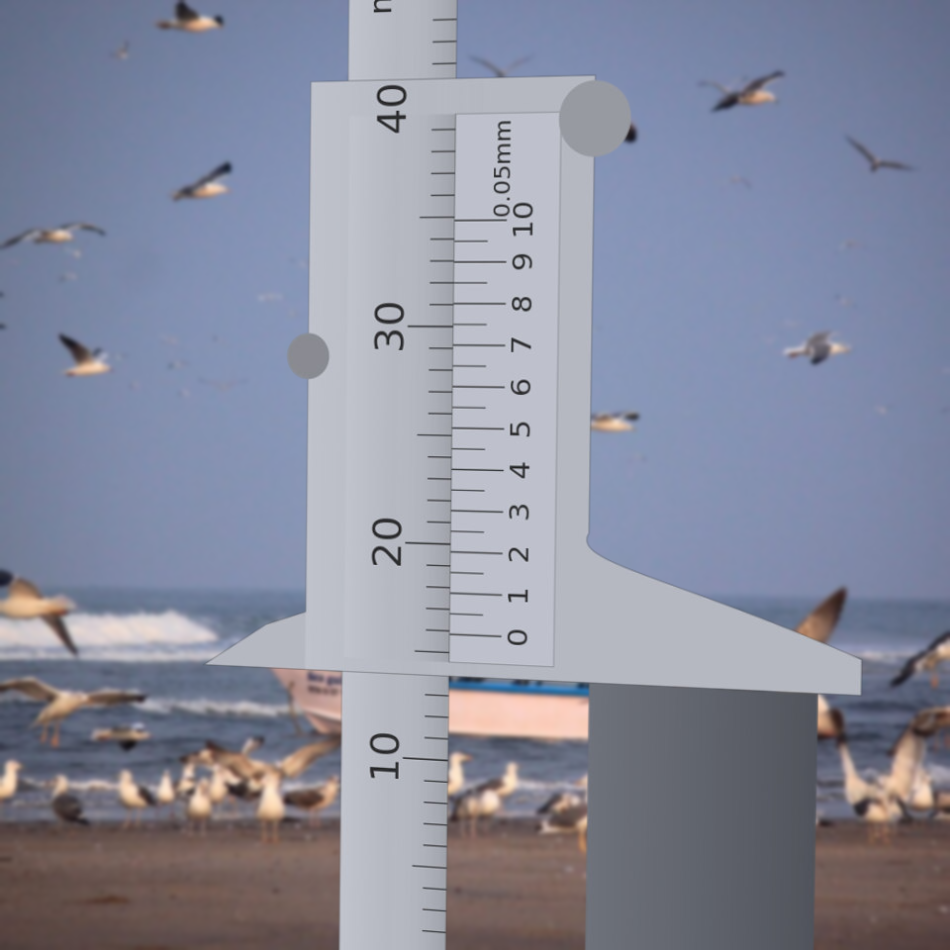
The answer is 15.85 mm
